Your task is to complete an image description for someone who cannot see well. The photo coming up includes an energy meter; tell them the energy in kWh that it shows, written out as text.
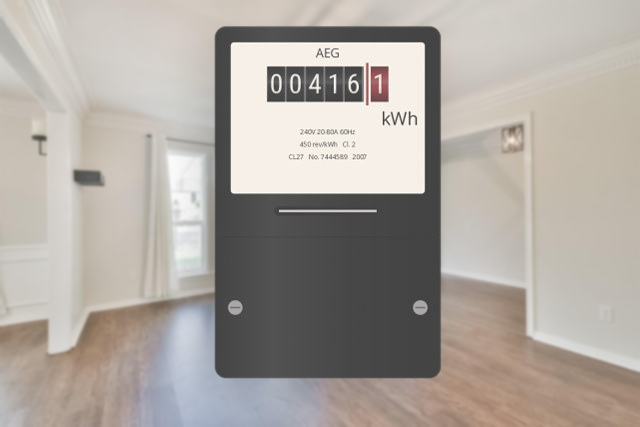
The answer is 416.1 kWh
